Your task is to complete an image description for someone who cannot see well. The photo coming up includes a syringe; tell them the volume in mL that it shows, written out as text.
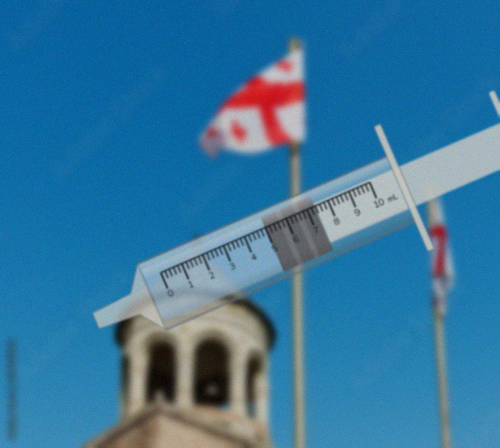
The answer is 5 mL
